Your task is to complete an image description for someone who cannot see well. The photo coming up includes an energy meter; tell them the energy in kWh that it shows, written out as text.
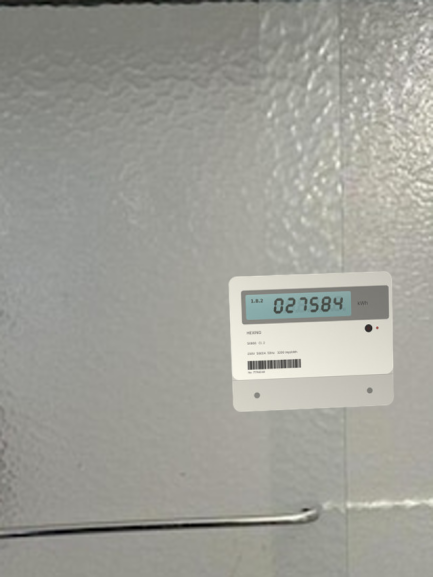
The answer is 27584 kWh
